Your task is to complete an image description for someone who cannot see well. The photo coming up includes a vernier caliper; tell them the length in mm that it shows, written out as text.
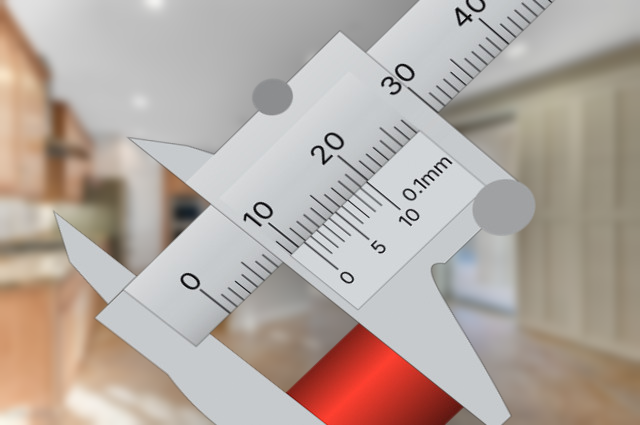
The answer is 10.8 mm
